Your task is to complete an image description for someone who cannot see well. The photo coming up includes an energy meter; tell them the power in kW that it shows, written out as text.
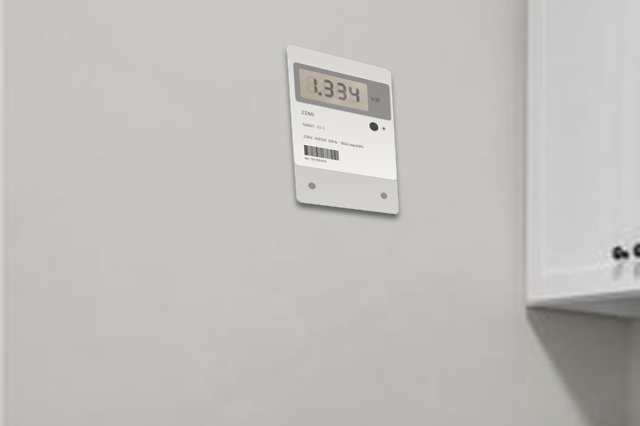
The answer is 1.334 kW
